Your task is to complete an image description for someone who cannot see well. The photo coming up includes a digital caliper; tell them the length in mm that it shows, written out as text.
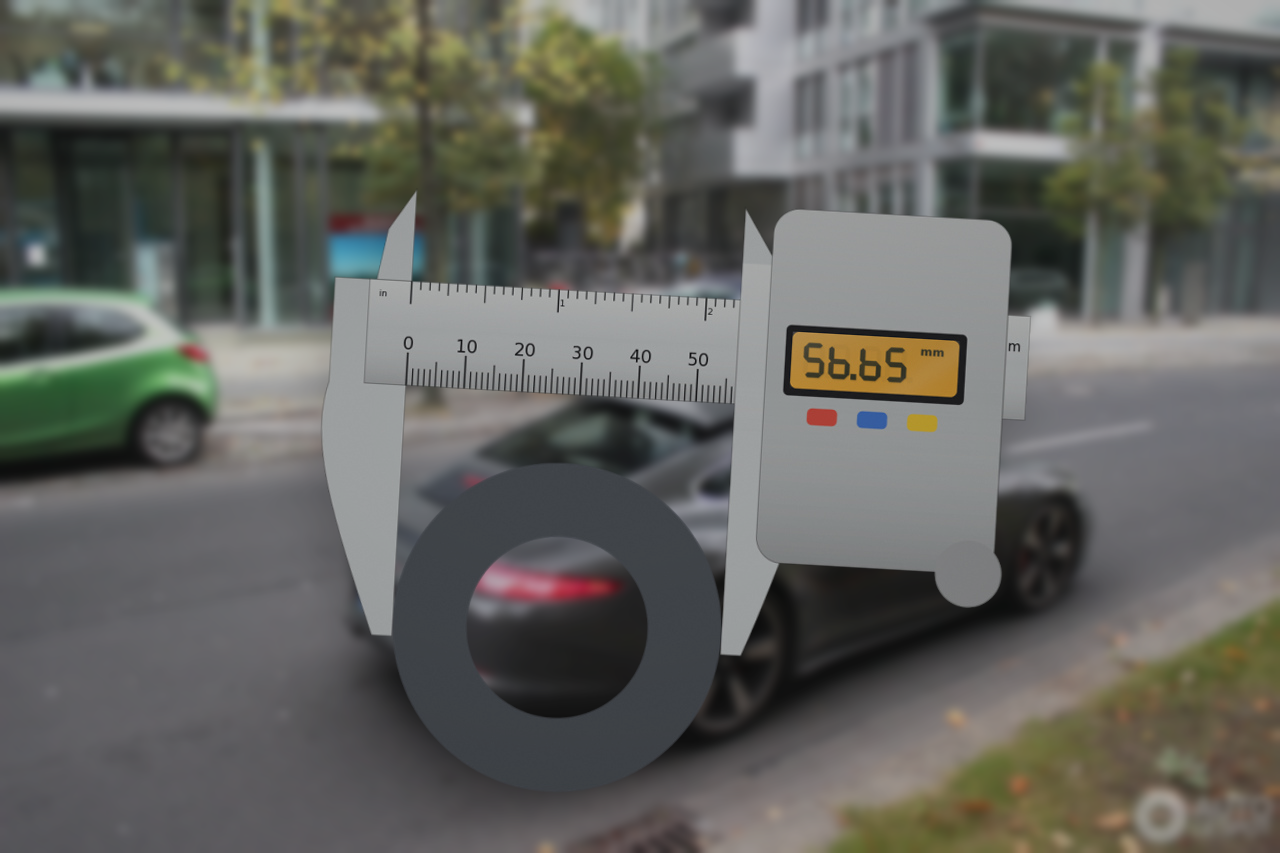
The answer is 56.65 mm
